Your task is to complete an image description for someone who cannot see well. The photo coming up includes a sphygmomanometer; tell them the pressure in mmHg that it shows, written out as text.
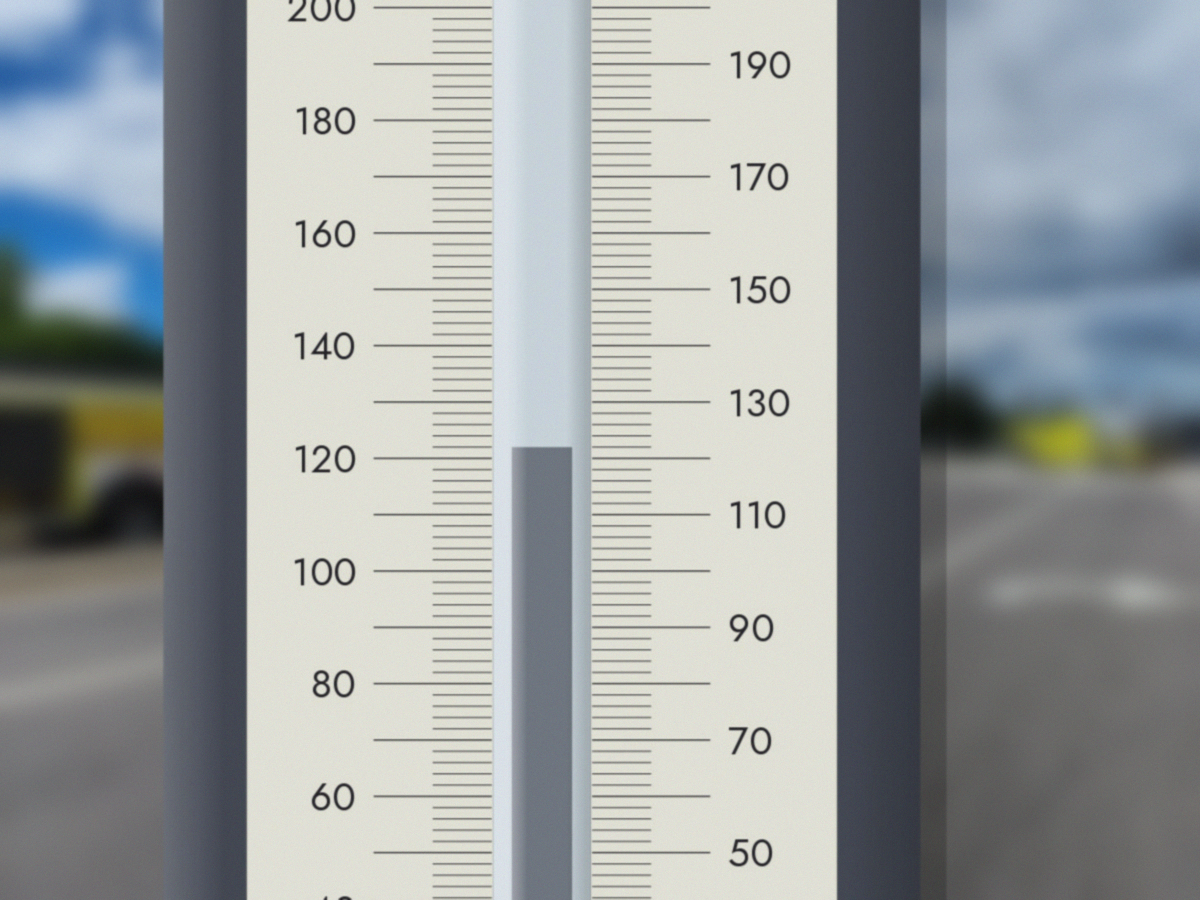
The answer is 122 mmHg
